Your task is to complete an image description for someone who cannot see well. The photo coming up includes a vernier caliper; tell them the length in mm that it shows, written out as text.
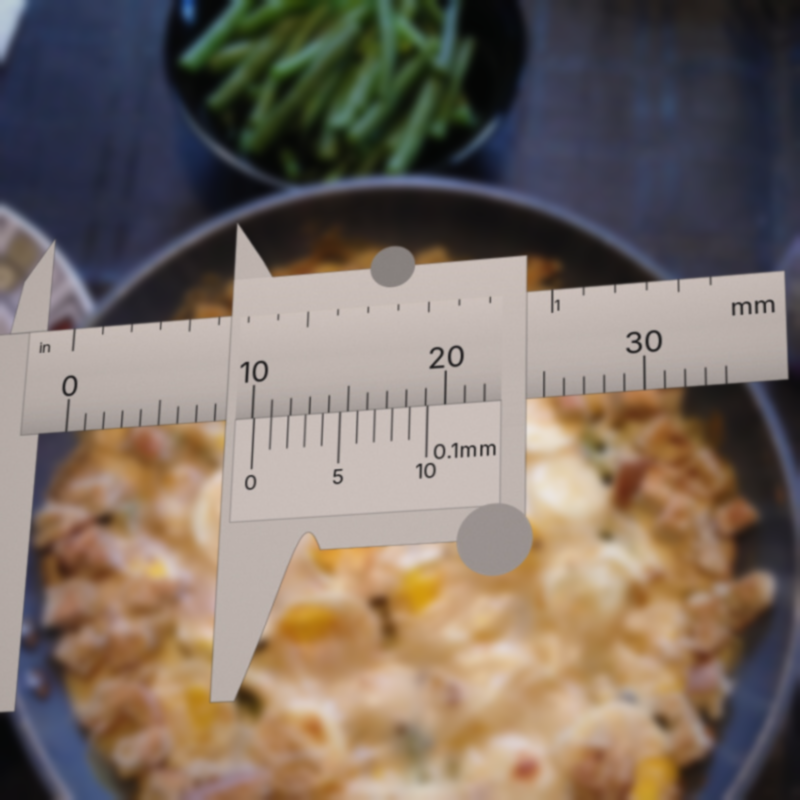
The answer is 10.1 mm
